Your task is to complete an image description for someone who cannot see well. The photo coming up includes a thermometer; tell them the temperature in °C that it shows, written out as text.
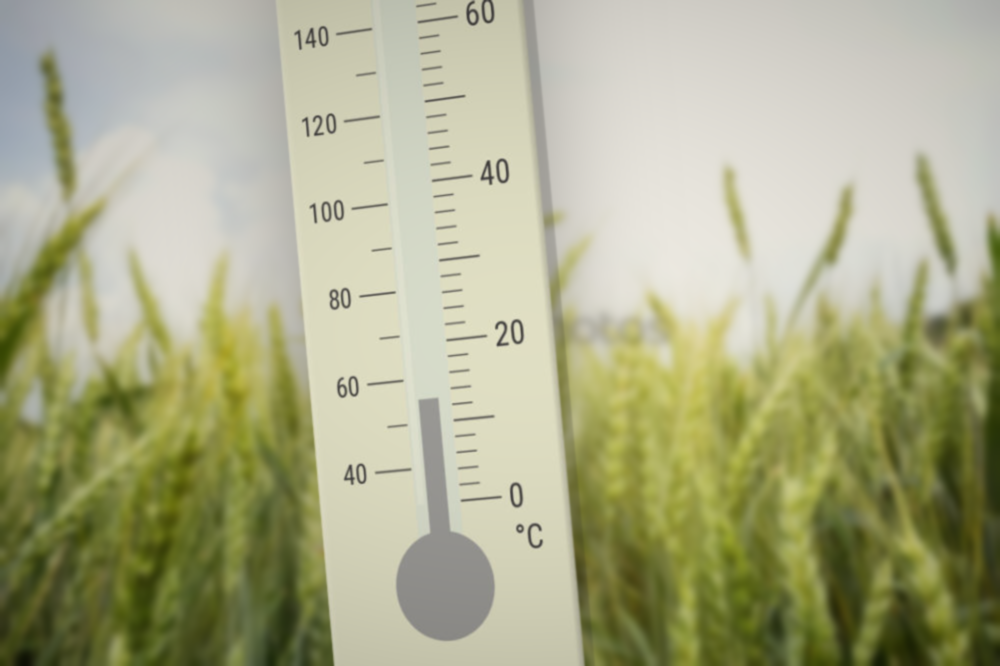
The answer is 13 °C
